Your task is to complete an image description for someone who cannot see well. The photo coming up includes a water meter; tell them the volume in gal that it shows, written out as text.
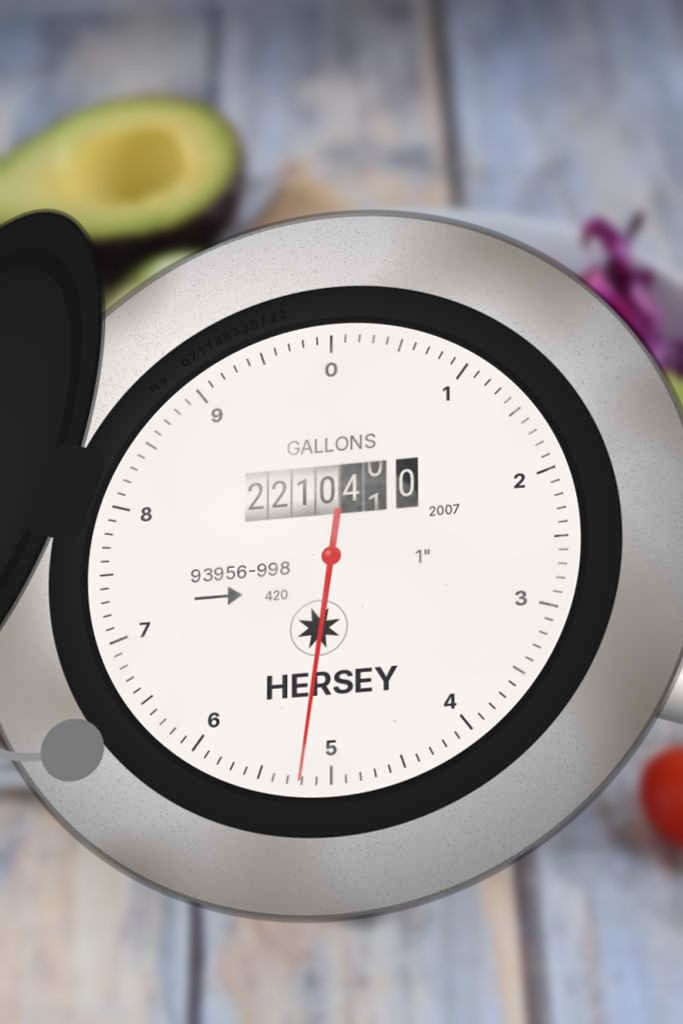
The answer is 2210405.2 gal
